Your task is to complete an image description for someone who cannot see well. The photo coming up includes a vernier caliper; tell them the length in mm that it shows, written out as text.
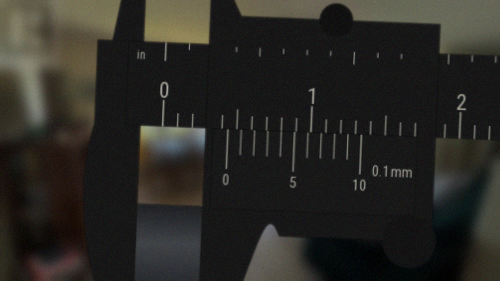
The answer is 4.4 mm
